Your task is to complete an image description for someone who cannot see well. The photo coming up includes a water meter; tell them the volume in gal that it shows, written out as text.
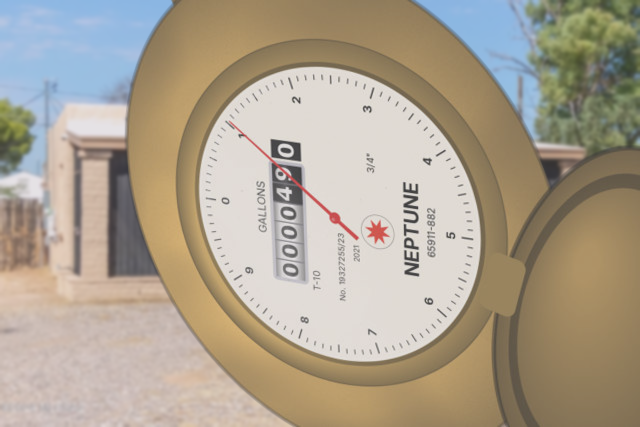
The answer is 491.0 gal
